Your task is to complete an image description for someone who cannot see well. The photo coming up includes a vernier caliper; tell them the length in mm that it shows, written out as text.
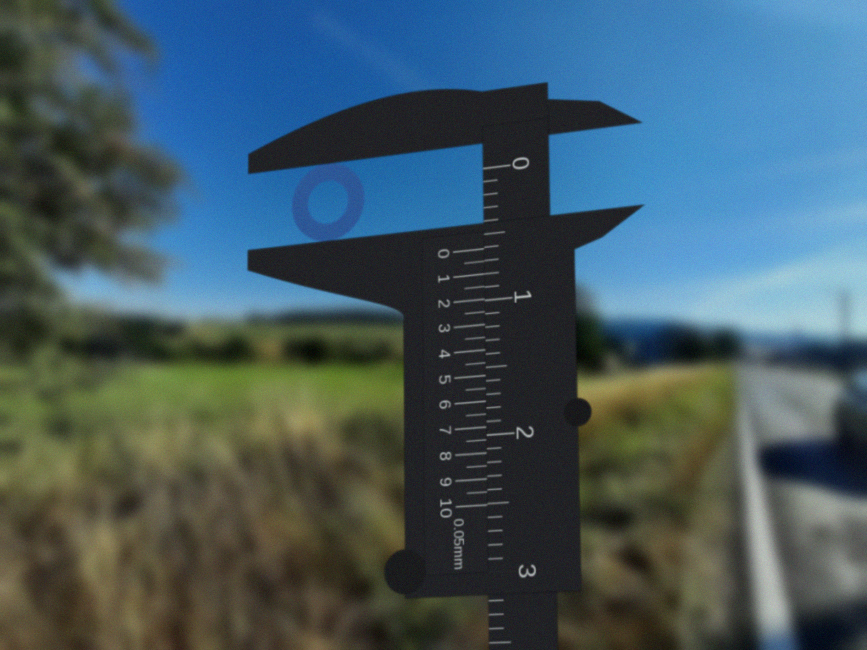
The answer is 6.1 mm
